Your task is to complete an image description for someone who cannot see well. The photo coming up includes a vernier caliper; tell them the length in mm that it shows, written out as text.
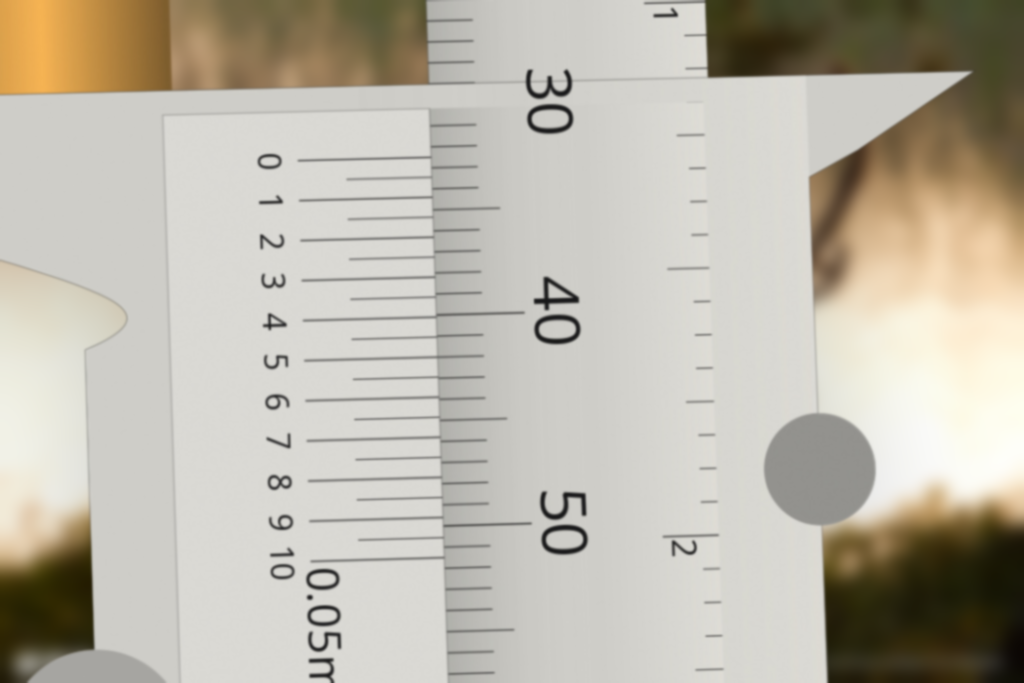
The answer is 32.5 mm
